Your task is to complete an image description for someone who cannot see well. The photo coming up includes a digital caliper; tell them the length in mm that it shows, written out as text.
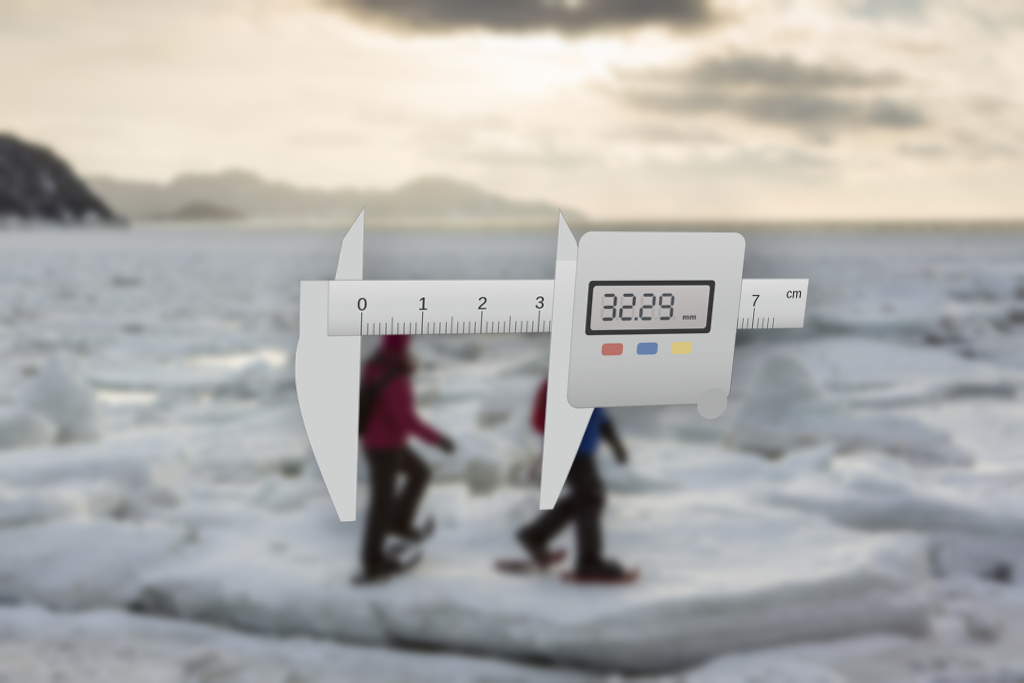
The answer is 32.29 mm
